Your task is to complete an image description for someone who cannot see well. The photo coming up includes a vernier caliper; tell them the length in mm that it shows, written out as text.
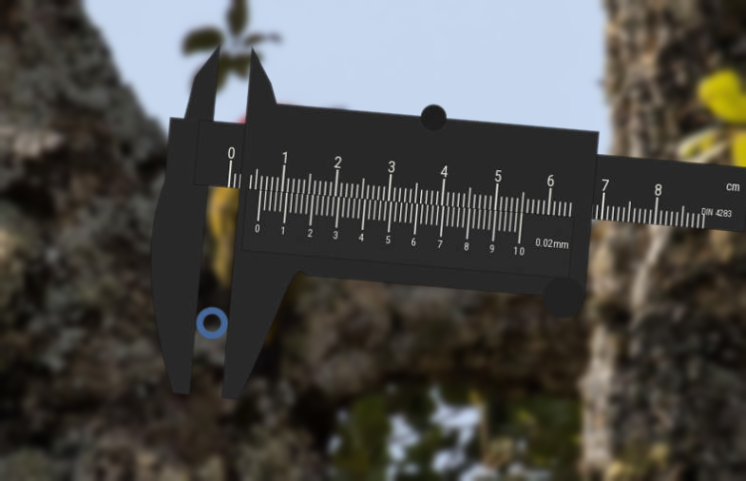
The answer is 6.0 mm
